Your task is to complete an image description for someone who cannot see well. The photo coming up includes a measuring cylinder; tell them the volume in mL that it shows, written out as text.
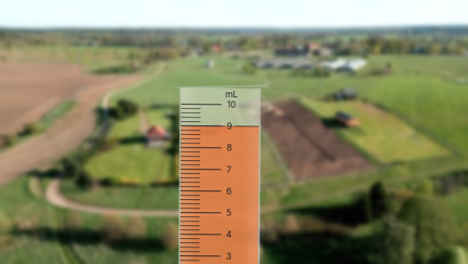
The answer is 9 mL
